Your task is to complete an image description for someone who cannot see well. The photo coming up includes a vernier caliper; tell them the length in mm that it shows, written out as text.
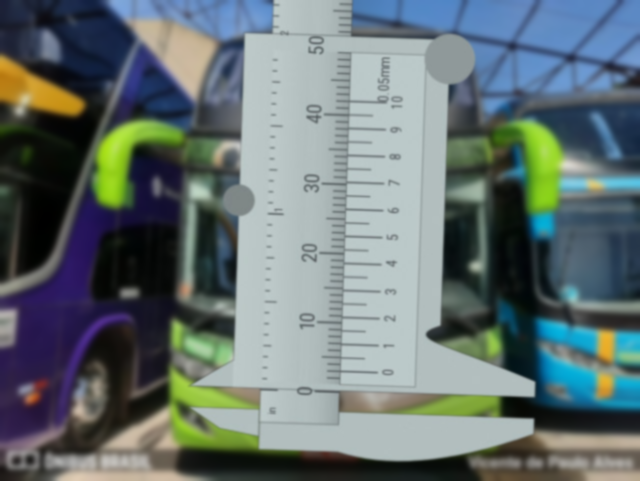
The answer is 3.0 mm
